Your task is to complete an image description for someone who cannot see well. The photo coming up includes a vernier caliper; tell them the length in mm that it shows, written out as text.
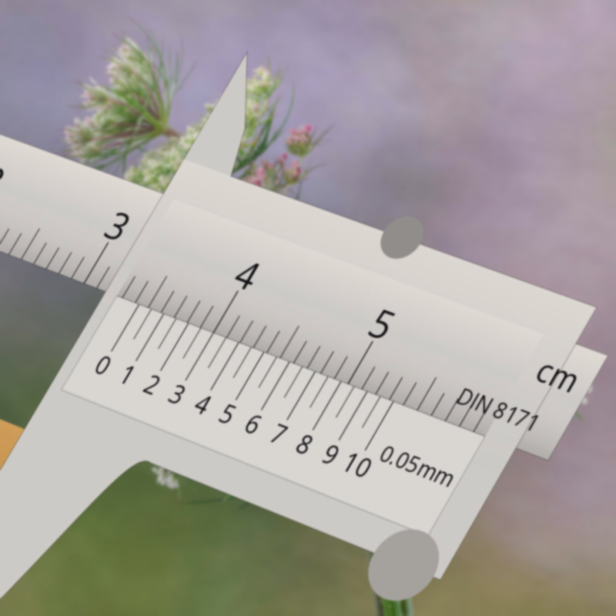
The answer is 34.3 mm
